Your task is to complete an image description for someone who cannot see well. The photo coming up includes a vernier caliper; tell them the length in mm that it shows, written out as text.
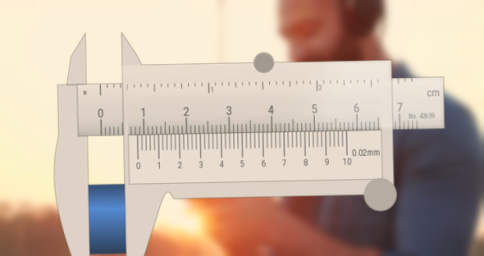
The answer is 8.5 mm
